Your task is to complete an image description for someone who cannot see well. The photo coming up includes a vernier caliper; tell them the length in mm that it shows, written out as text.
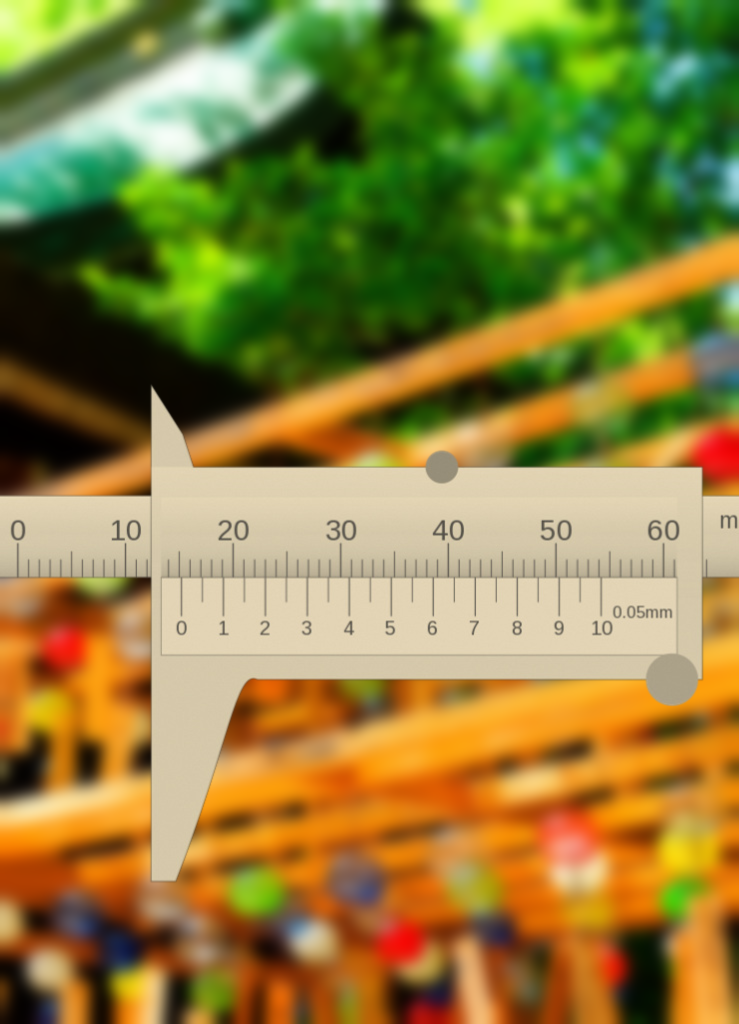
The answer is 15.2 mm
